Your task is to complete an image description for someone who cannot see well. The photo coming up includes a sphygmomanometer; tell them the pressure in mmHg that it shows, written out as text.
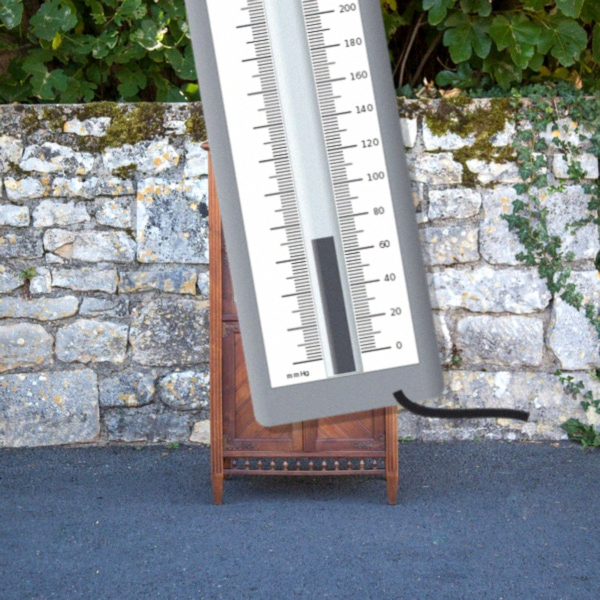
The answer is 70 mmHg
